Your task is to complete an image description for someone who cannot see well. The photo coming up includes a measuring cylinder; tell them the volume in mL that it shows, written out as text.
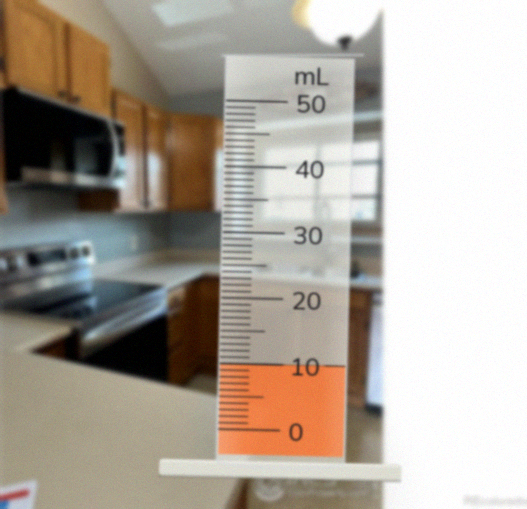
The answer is 10 mL
